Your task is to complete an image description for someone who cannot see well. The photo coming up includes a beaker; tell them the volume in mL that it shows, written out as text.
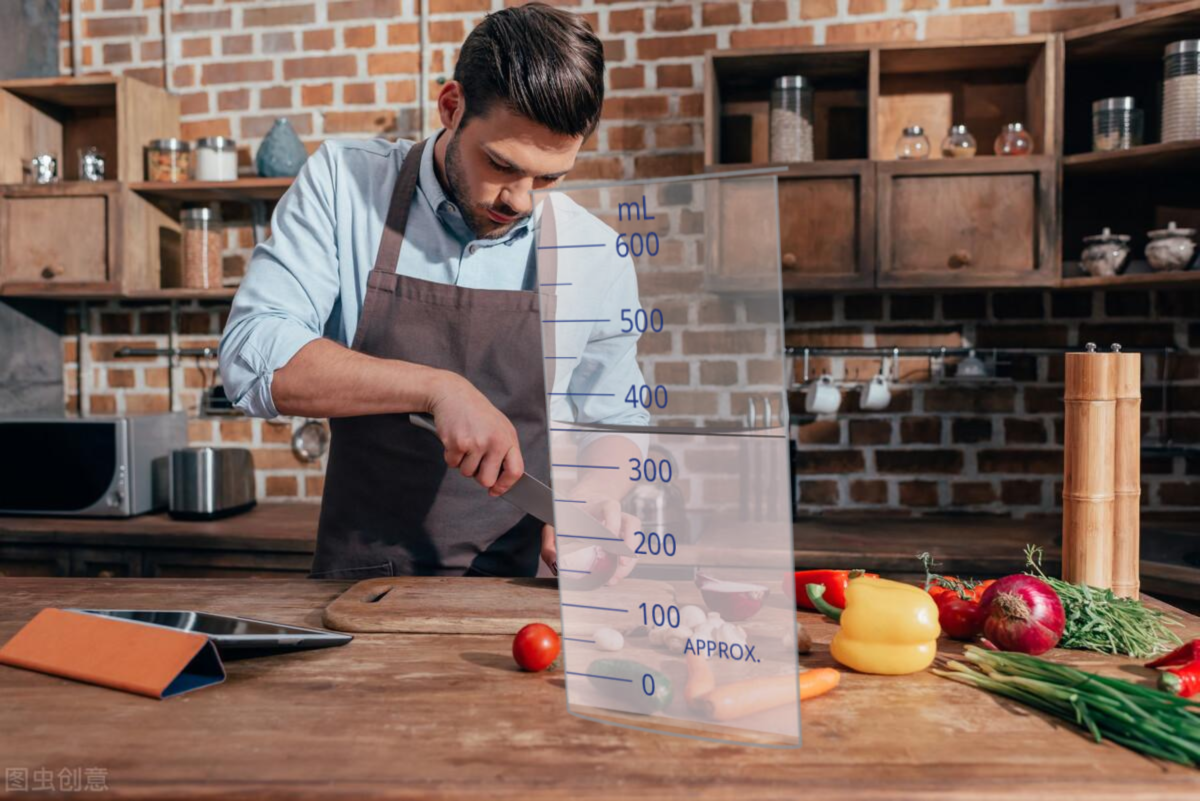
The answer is 350 mL
